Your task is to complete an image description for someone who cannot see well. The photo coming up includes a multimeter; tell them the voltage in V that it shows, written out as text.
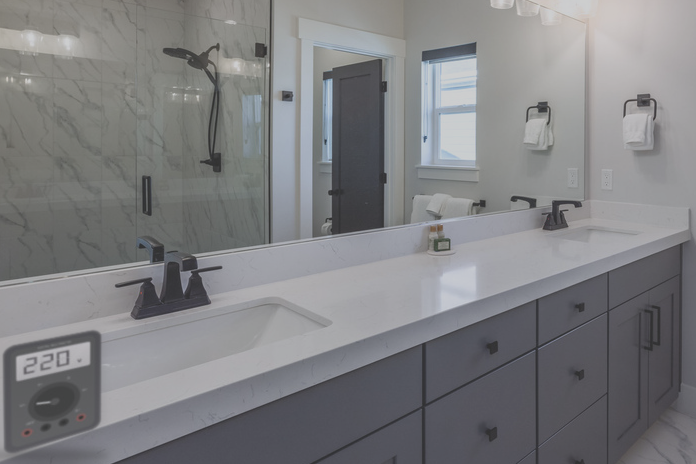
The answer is 220 V
